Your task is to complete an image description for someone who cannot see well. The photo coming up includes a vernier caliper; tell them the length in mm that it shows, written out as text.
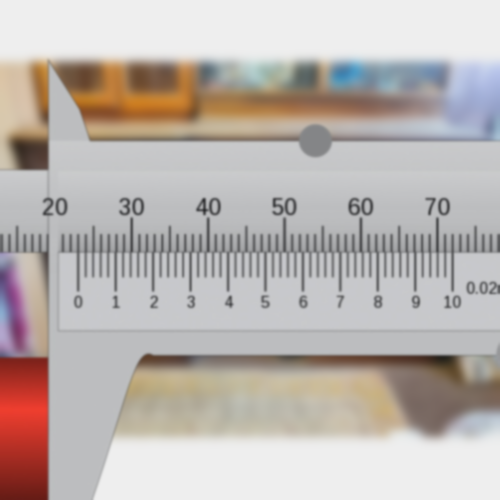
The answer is 23.0 mm
